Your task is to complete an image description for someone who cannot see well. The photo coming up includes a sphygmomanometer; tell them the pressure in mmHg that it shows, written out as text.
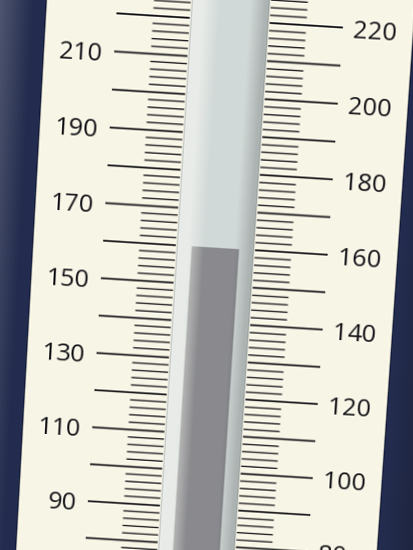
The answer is 160 mmHg
